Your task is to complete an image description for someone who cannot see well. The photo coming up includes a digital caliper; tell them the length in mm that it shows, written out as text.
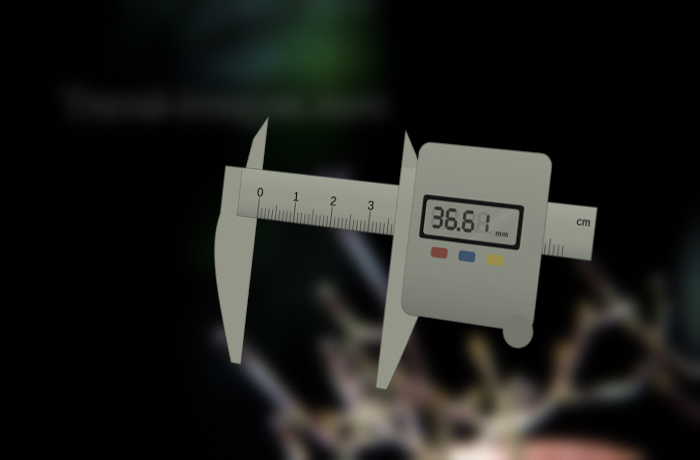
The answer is 36.61 mm
